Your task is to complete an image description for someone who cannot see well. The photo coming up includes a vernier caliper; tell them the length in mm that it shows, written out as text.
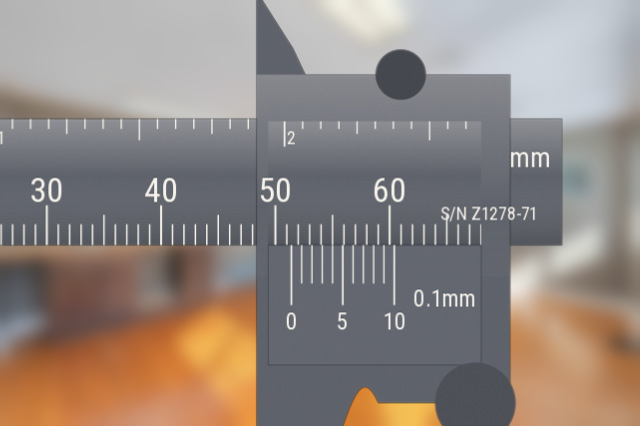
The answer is 51.4 mm
